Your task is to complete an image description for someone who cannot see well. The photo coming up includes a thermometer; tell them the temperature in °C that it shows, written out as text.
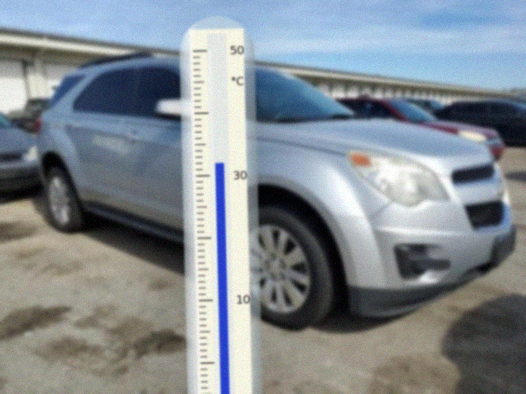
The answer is 32 °C
